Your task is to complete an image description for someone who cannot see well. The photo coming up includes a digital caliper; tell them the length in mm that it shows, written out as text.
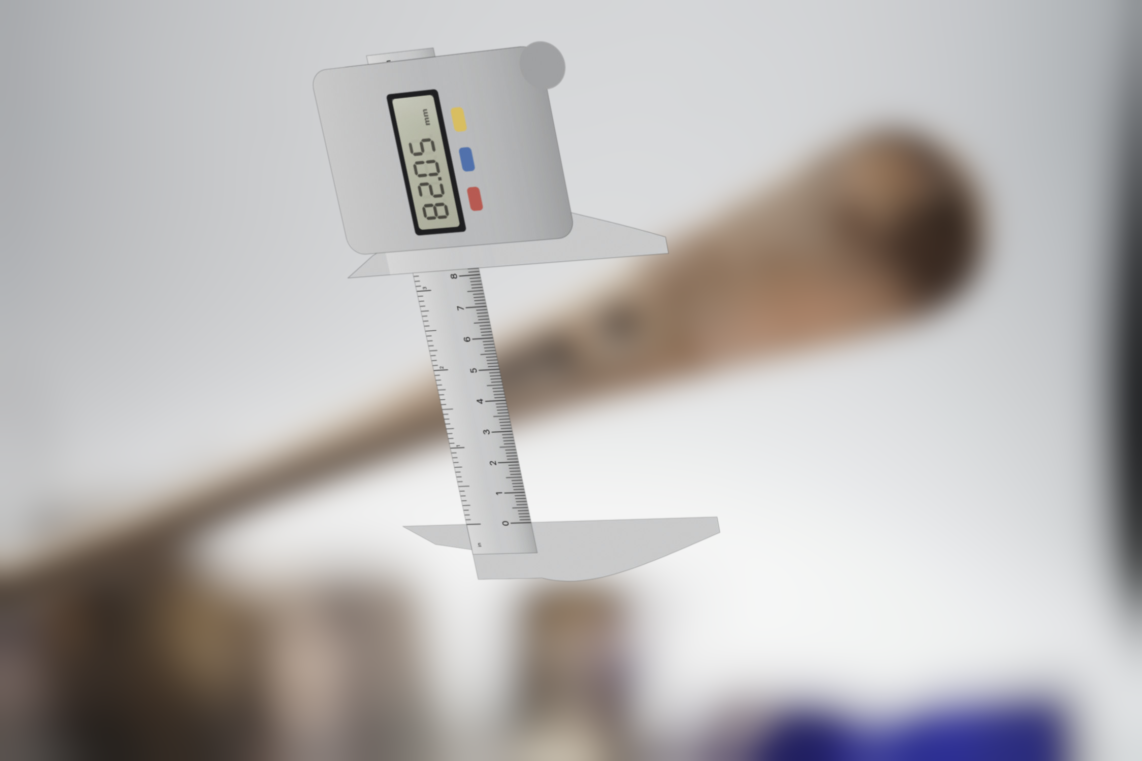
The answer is 82.05 mm
